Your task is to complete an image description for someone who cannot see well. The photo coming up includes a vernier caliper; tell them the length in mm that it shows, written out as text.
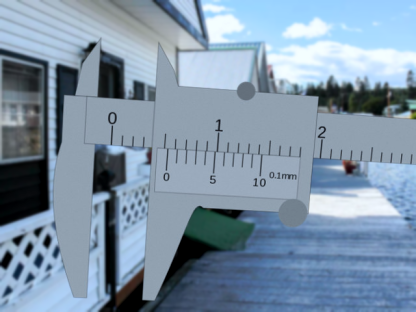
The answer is 5.3 mm
